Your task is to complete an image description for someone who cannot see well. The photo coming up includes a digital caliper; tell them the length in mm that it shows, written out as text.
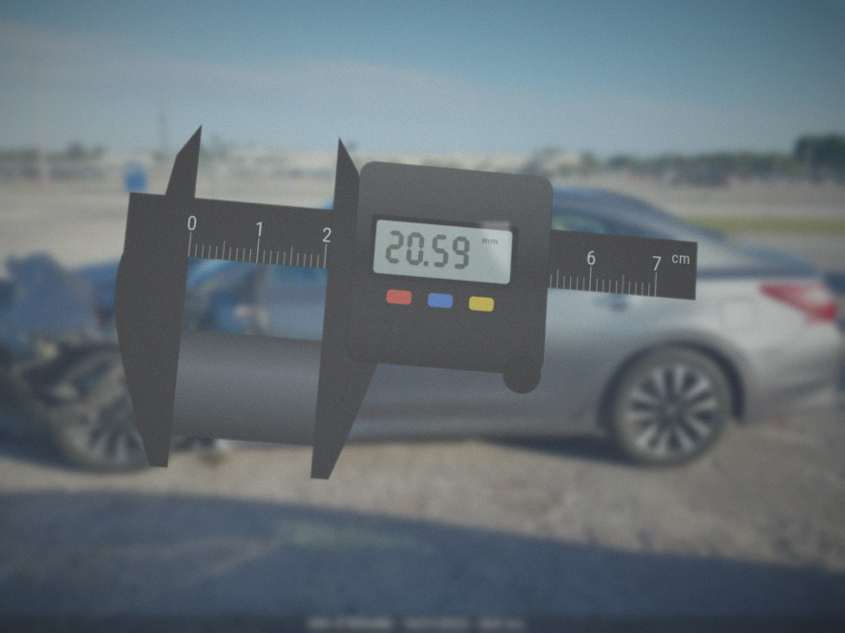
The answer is 20.59 mm
